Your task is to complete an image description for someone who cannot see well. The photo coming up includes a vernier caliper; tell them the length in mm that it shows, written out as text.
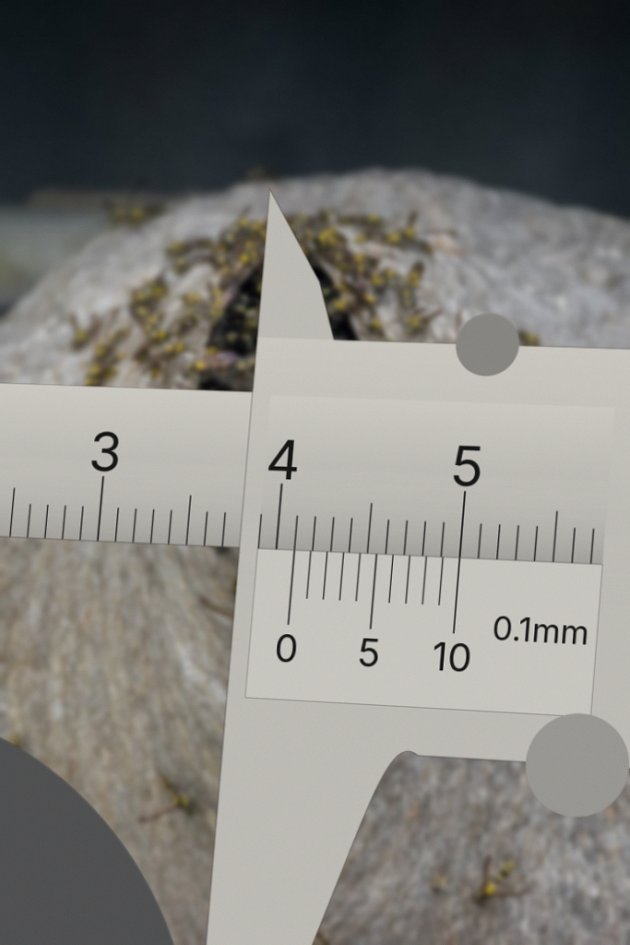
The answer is 41.0 mm
